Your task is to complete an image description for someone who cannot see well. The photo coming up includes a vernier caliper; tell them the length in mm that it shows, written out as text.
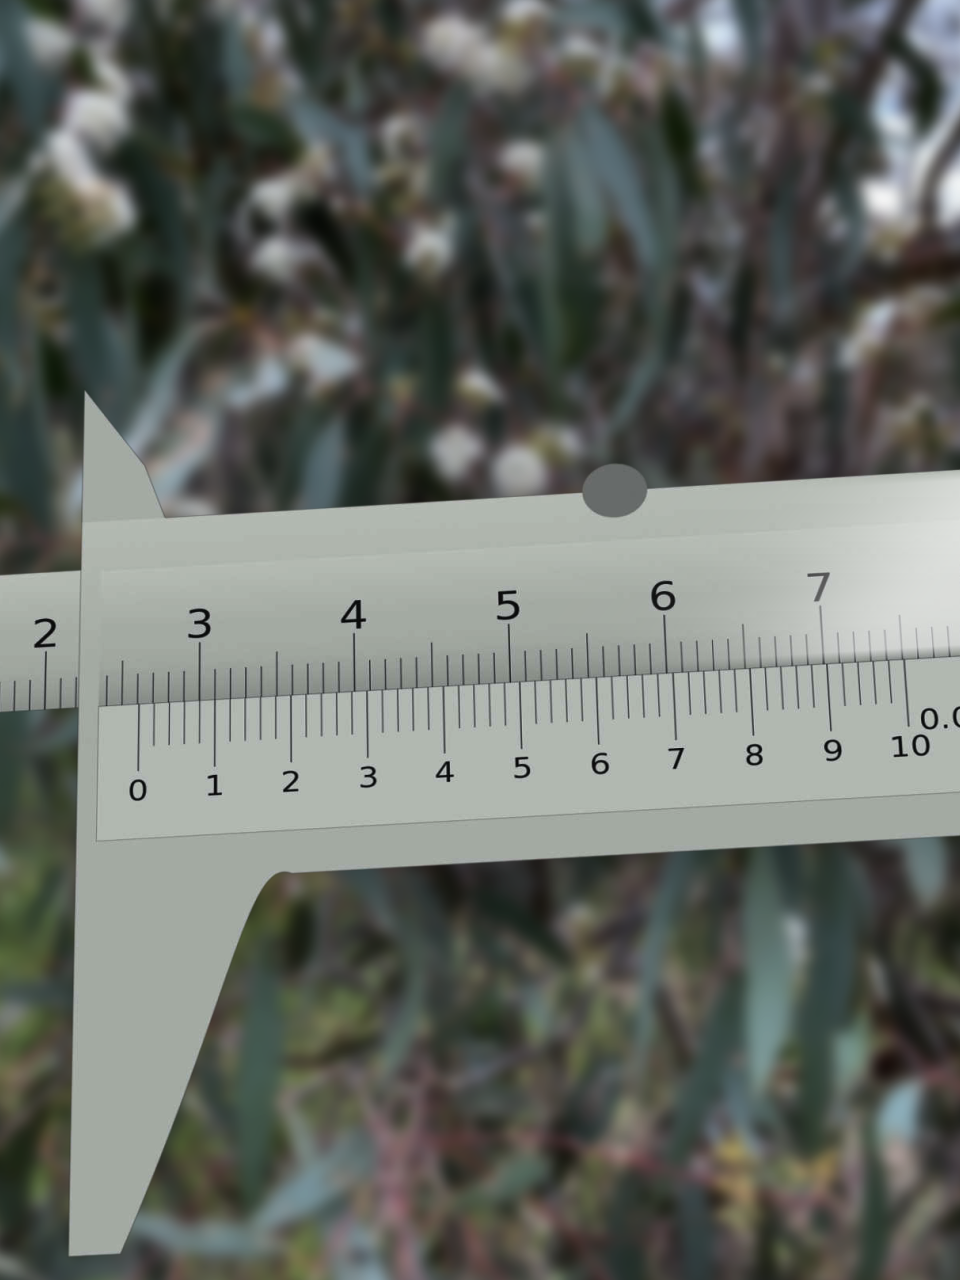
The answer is 26.1 mm
